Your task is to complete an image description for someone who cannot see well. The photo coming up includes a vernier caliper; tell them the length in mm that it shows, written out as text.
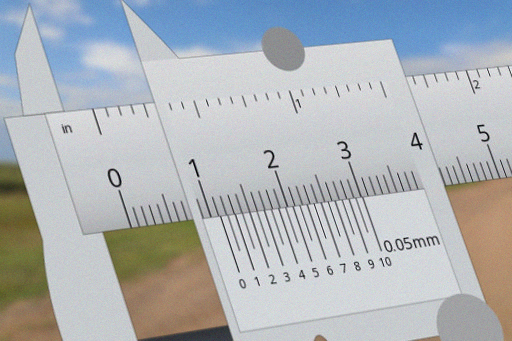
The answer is 11.2 mm
